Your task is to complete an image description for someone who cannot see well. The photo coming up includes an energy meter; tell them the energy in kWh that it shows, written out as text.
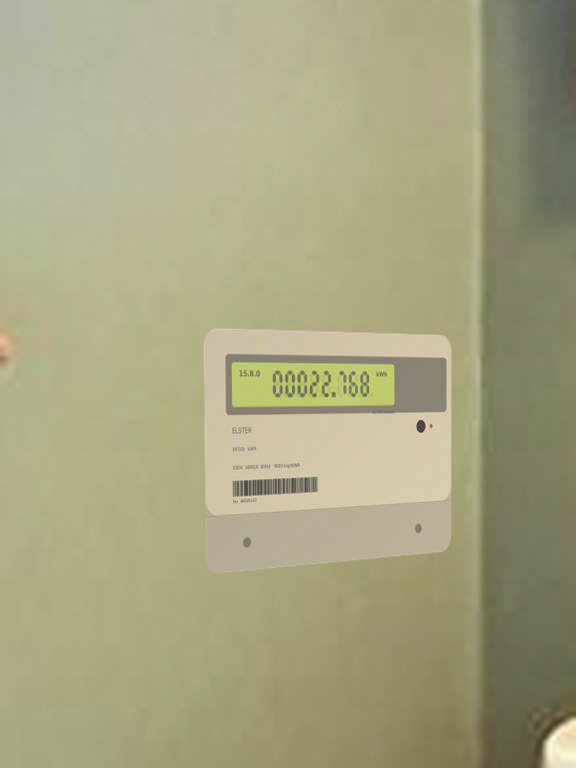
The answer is 22.768 kWh
